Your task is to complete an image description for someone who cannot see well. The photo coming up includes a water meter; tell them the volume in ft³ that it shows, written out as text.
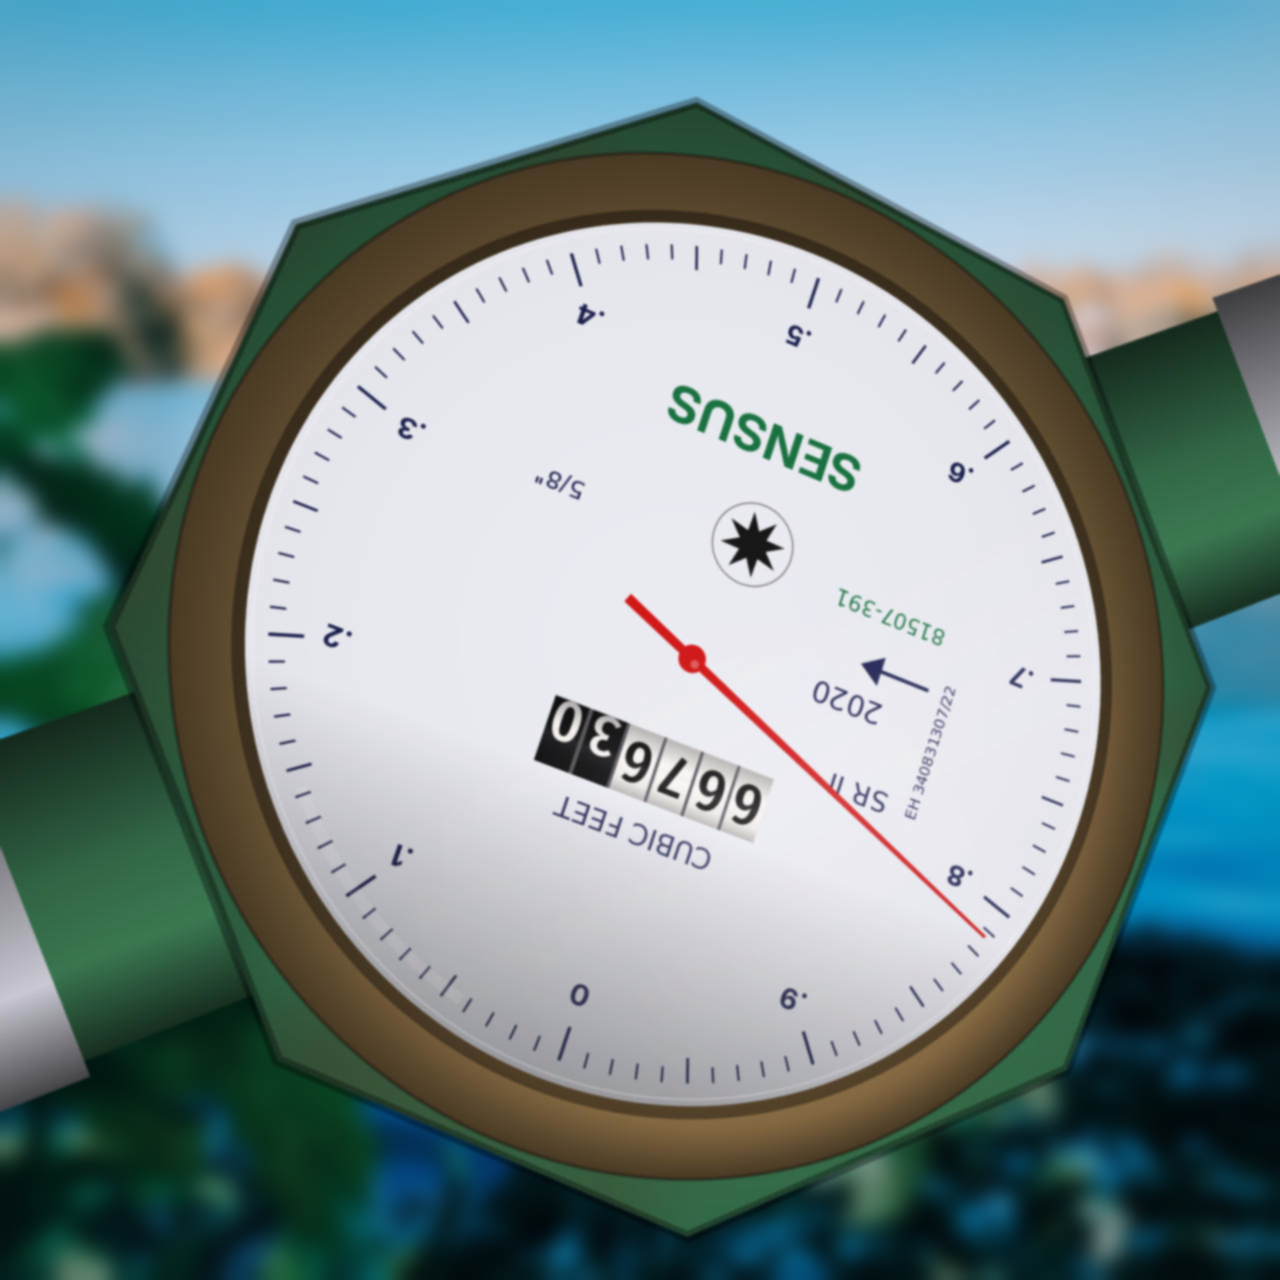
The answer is 667629.81 ft³
